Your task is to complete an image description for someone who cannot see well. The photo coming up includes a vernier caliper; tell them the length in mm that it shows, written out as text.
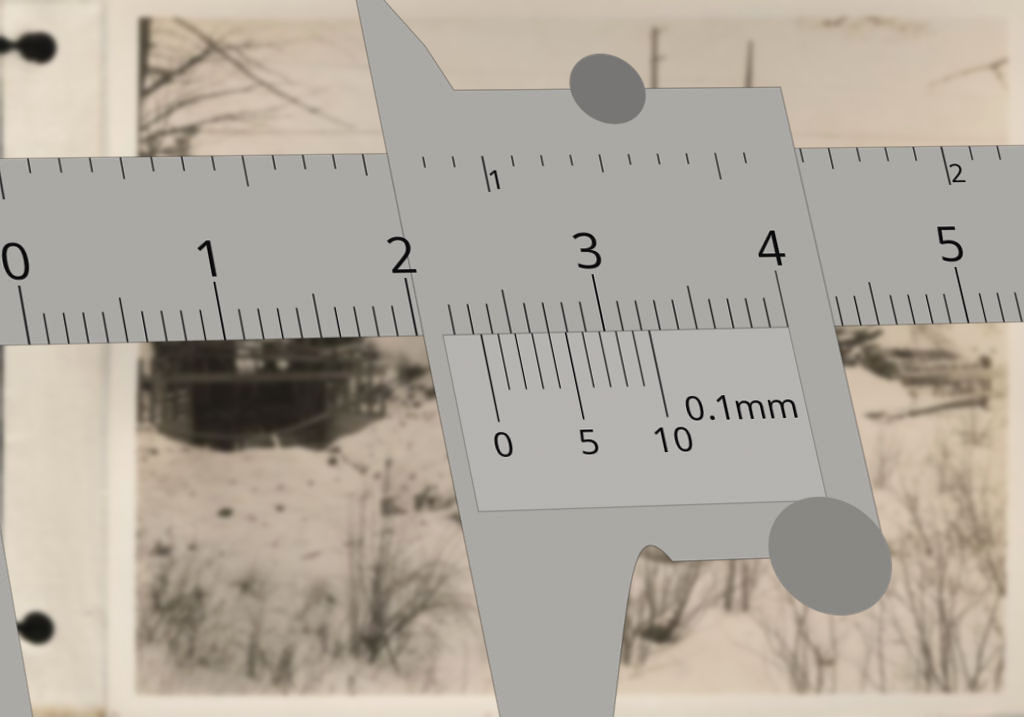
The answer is 23.4 mm
